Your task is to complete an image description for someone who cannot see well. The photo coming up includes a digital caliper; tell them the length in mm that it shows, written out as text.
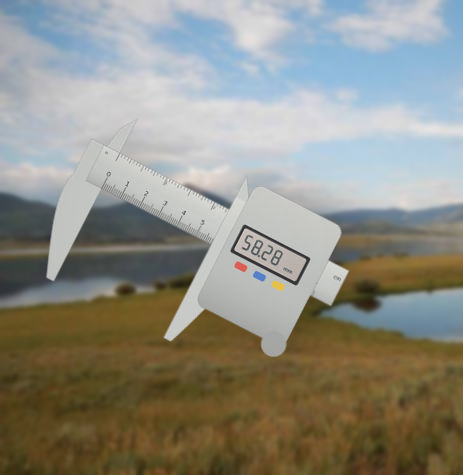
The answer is 58.28 mm
